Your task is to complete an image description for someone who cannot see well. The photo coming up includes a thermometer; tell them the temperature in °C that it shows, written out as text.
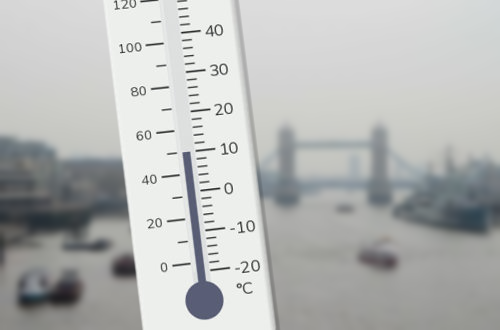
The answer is 10 °C
